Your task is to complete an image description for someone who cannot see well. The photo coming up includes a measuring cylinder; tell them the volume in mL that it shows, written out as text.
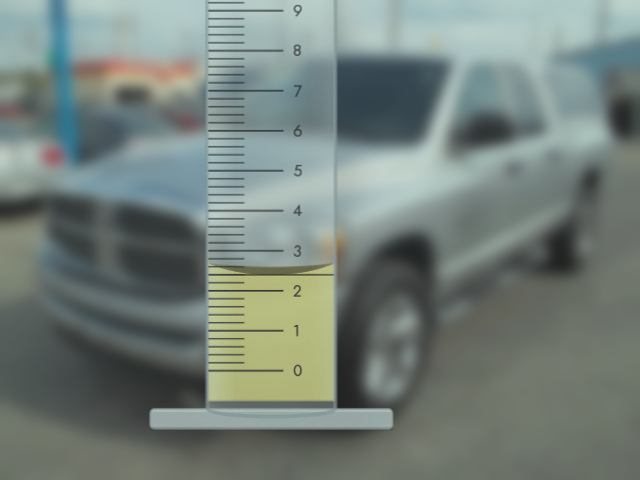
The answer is 2.4 mL
